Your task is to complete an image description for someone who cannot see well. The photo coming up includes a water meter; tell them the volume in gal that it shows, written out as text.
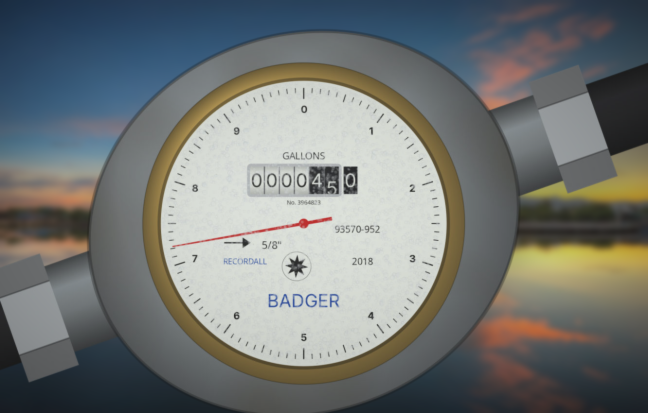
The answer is 447.2 gal
